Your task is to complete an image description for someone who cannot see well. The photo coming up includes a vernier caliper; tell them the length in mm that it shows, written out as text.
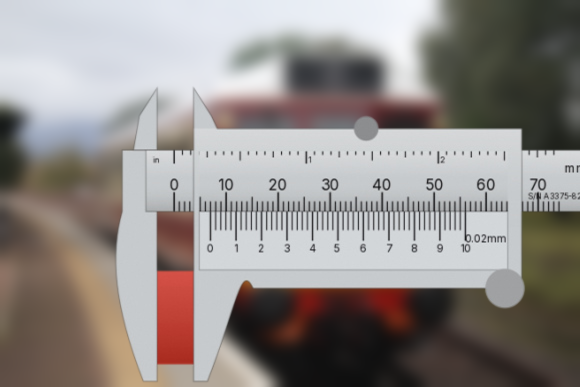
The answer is 7.0 mm
